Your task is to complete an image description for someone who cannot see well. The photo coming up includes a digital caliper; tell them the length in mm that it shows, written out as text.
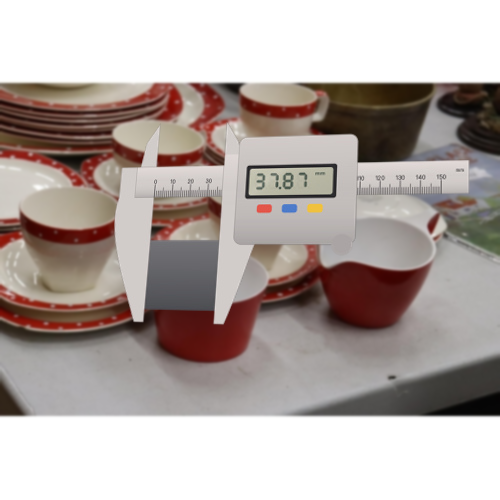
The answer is 37.87 mm
